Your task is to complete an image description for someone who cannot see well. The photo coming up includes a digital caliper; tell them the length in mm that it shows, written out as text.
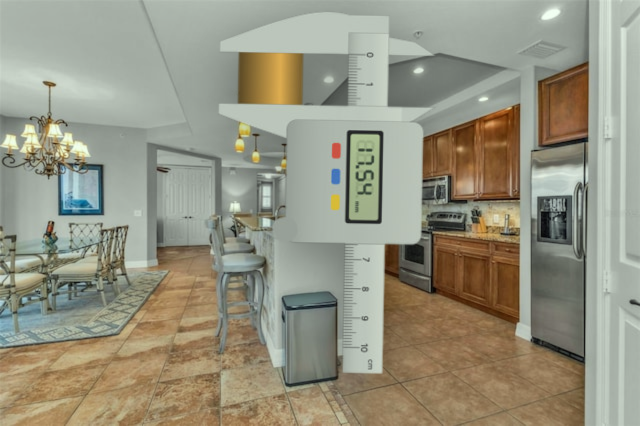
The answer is 17.54 mm
